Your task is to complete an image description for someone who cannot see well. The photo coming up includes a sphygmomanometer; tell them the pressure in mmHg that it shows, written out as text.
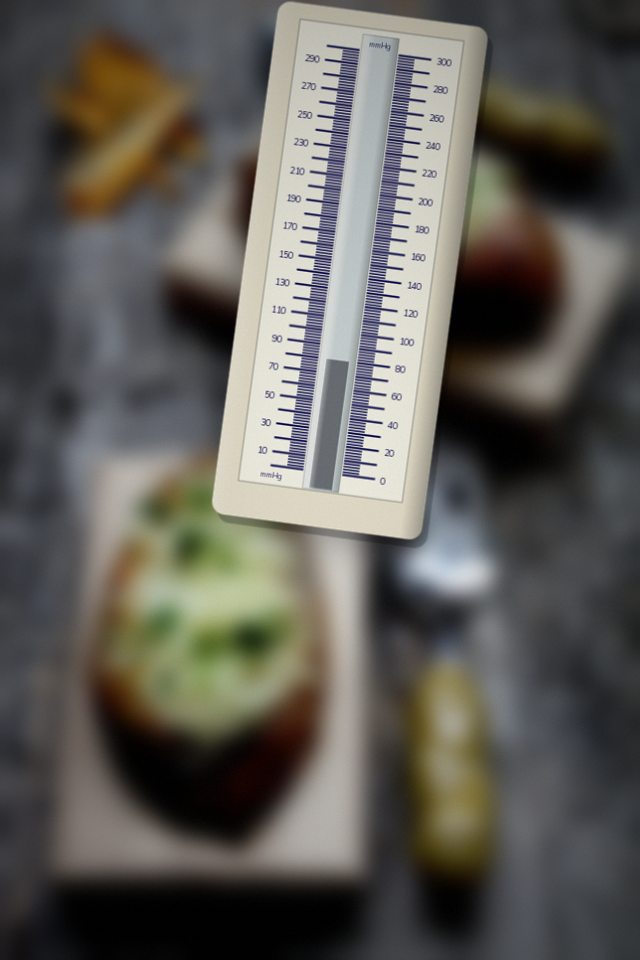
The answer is 80 mmHg
